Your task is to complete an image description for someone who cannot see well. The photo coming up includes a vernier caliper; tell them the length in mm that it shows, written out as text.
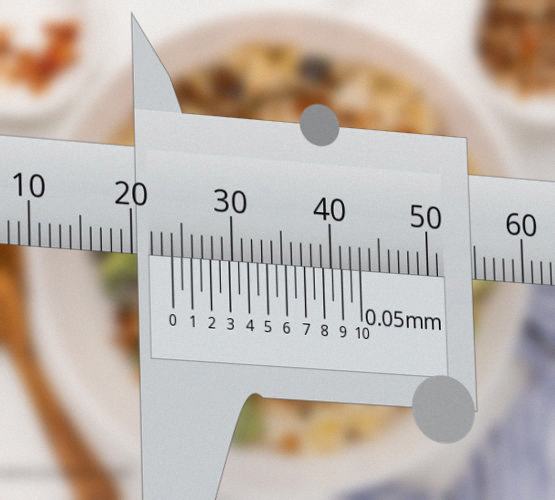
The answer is 24.0 mm
